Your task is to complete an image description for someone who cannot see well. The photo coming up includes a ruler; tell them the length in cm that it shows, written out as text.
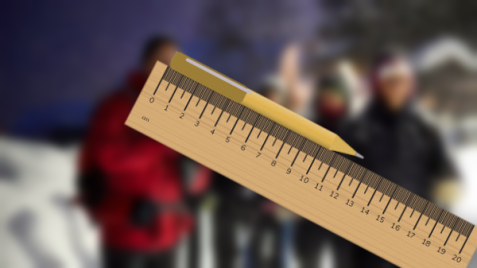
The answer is 12.5 cm
